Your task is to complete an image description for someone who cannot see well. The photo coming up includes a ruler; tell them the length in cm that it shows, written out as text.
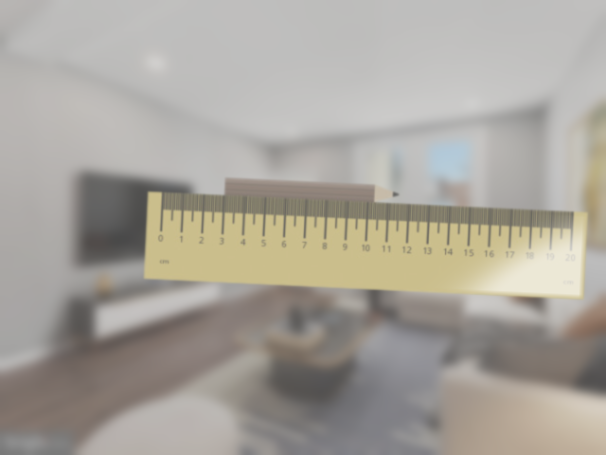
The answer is 8.5 cm
